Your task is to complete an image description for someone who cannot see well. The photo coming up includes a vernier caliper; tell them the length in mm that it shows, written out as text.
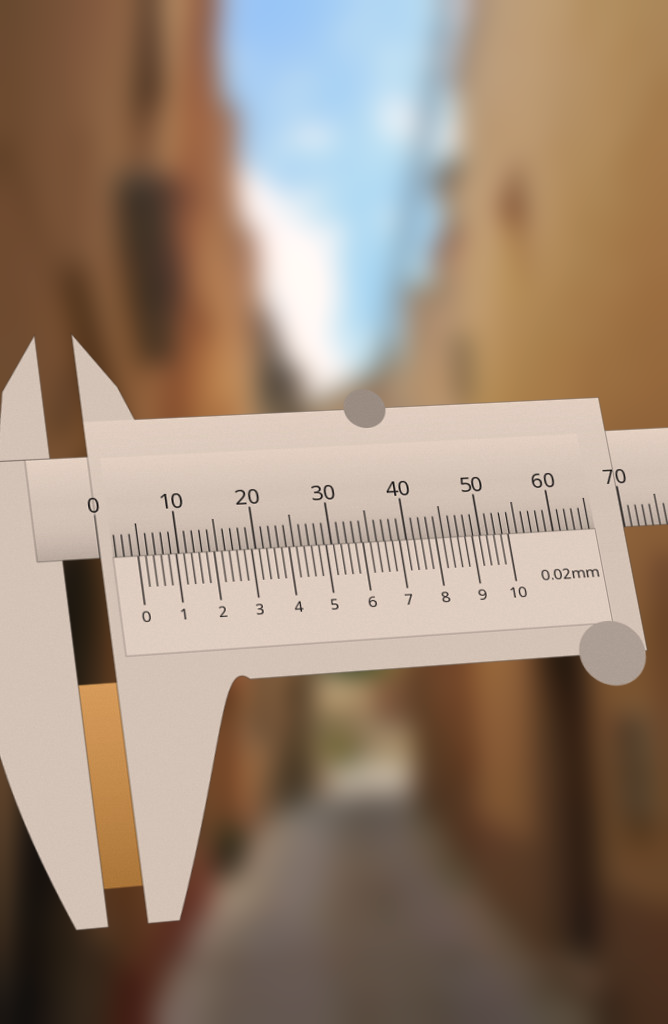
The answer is 4.8 mm
